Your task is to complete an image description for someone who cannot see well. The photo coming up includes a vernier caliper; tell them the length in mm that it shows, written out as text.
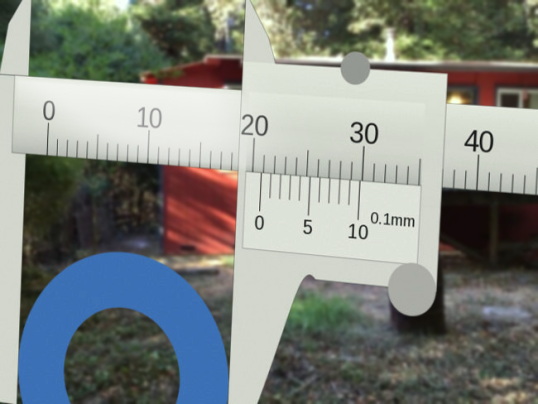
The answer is 20.8 mm
